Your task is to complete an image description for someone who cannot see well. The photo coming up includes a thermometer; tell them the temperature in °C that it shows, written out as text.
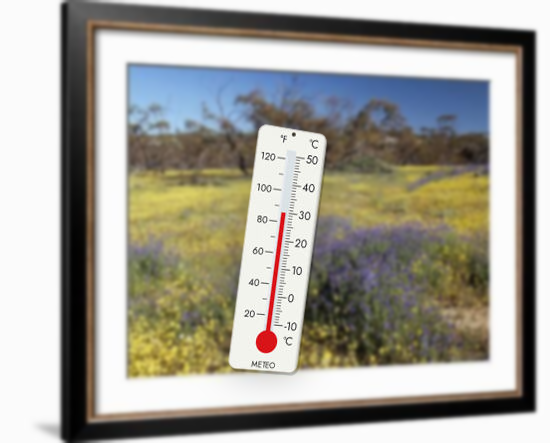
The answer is 30 °C
